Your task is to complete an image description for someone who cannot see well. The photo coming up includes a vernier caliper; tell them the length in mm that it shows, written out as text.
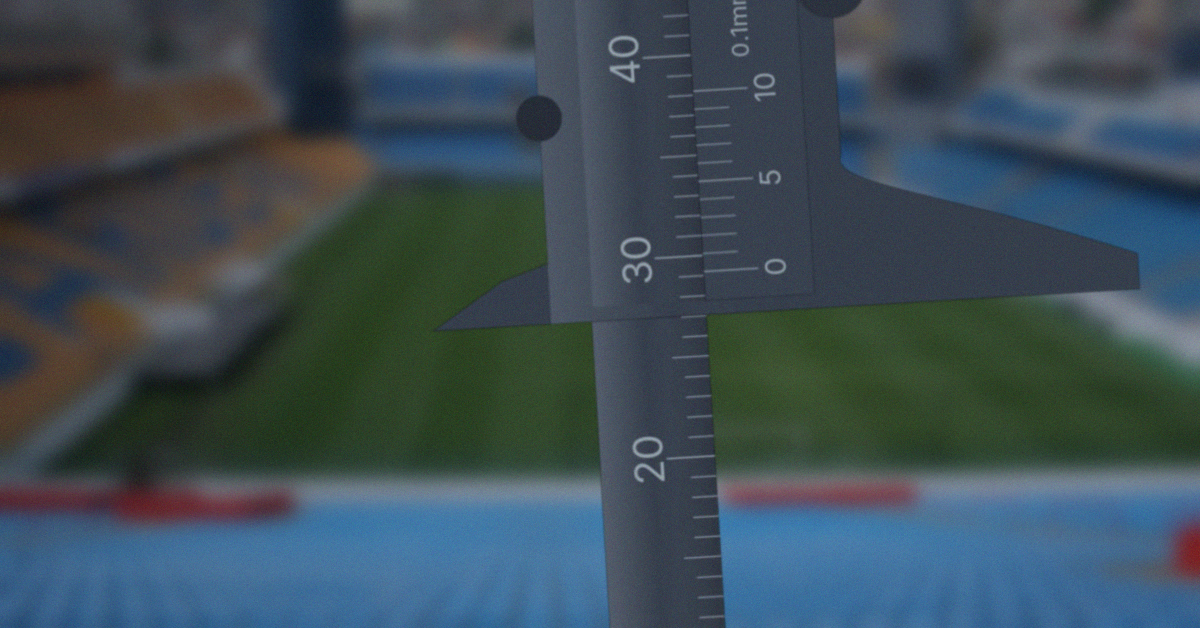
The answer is 29.2 mm
